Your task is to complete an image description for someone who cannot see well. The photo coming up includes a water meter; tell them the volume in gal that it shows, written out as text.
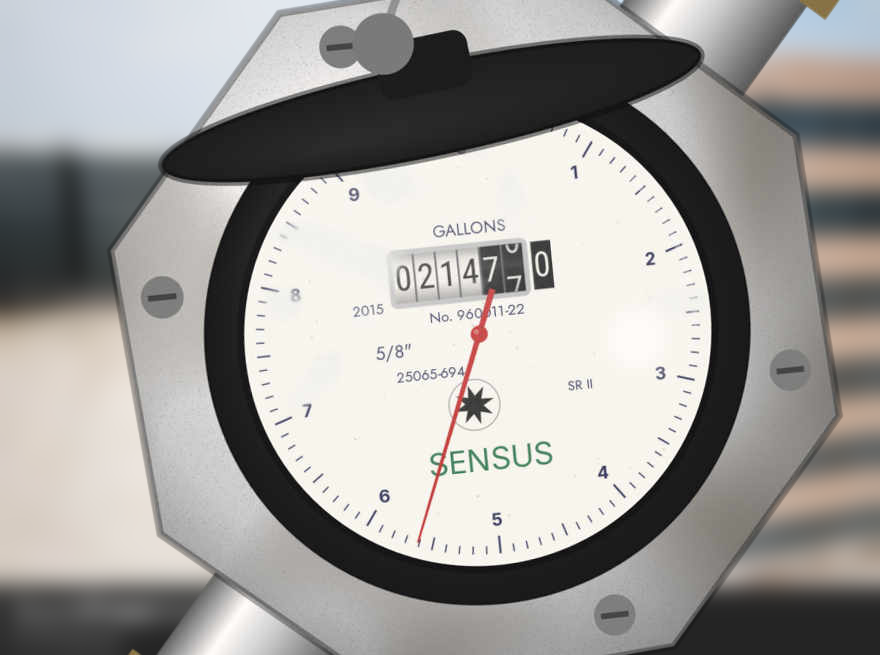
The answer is 214765.6 gal
